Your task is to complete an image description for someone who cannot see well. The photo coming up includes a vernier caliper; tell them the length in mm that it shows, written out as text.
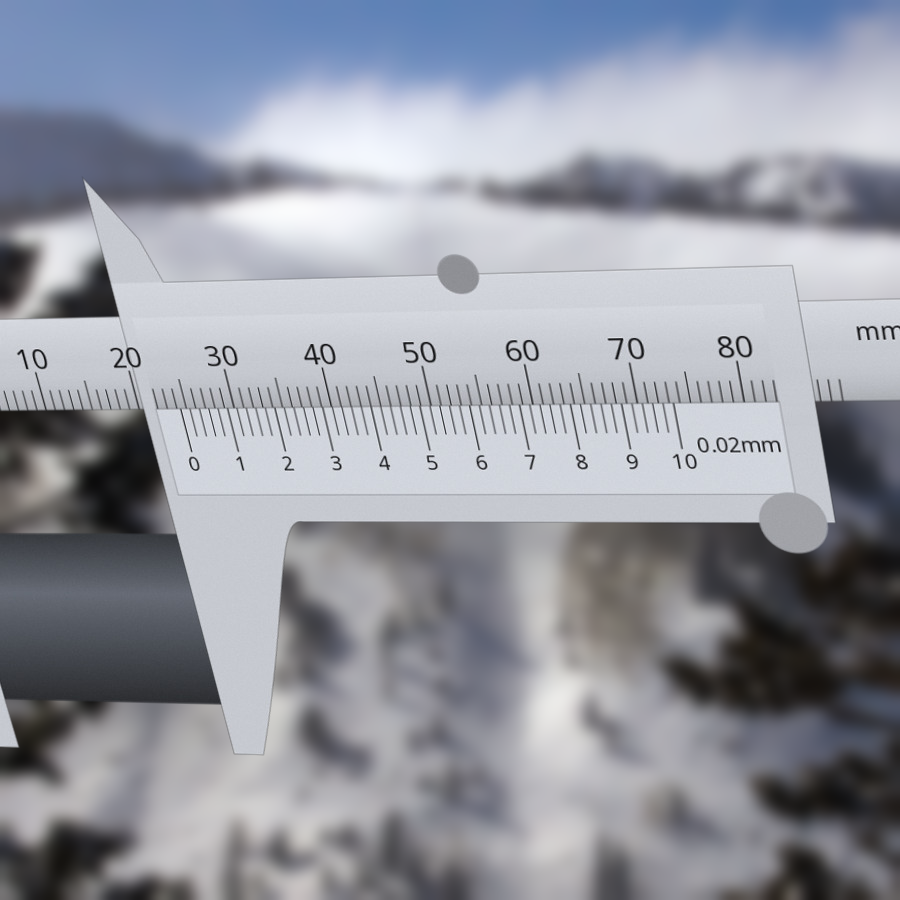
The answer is 24.4 mm
